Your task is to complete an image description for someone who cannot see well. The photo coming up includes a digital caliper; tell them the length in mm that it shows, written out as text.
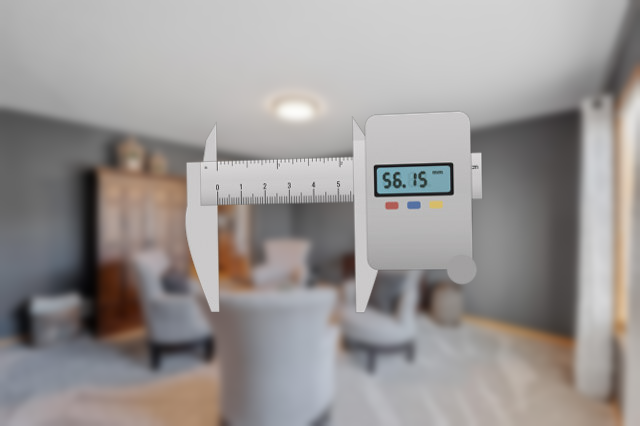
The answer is 56.15 mm
